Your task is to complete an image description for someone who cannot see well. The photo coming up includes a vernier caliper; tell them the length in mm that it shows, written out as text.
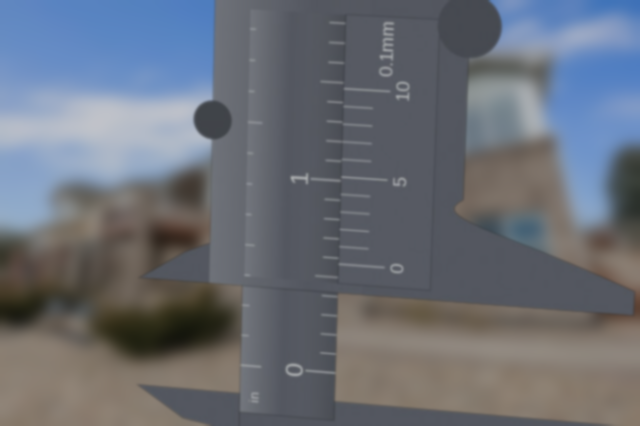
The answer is 5.7 mm
